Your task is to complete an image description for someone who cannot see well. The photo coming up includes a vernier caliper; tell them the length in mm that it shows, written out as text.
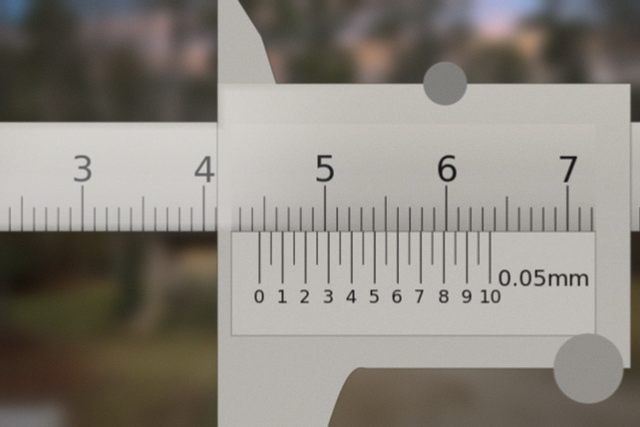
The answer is 44.6 mm
